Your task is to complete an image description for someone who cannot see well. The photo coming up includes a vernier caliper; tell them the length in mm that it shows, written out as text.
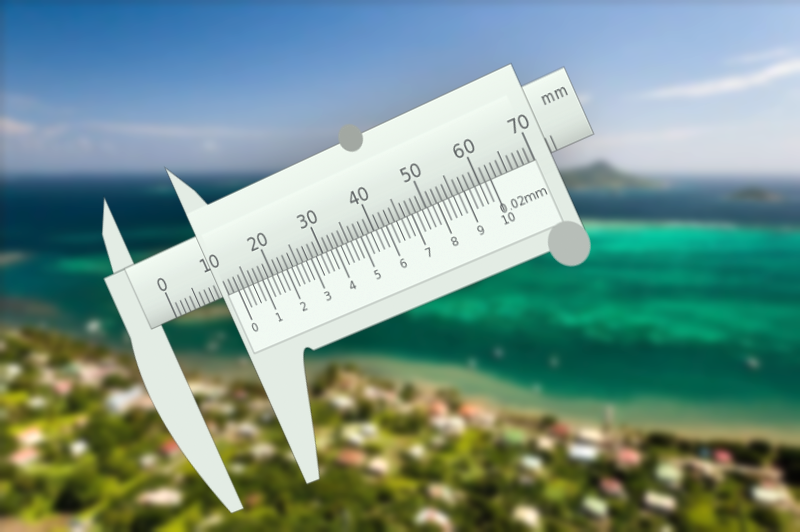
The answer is 13.0 mm
